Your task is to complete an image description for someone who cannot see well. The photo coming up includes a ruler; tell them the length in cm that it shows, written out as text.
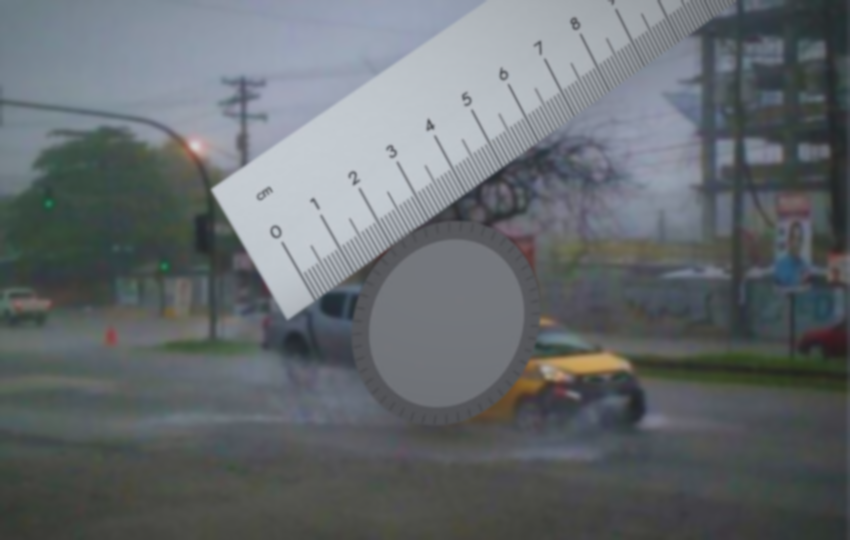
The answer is 4.5 cm
